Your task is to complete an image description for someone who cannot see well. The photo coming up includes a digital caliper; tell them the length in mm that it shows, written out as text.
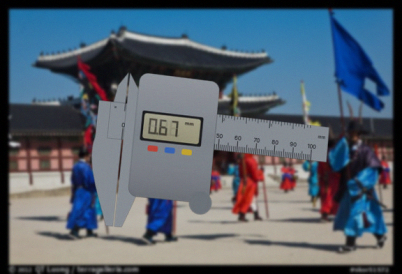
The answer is 0.67 mm
